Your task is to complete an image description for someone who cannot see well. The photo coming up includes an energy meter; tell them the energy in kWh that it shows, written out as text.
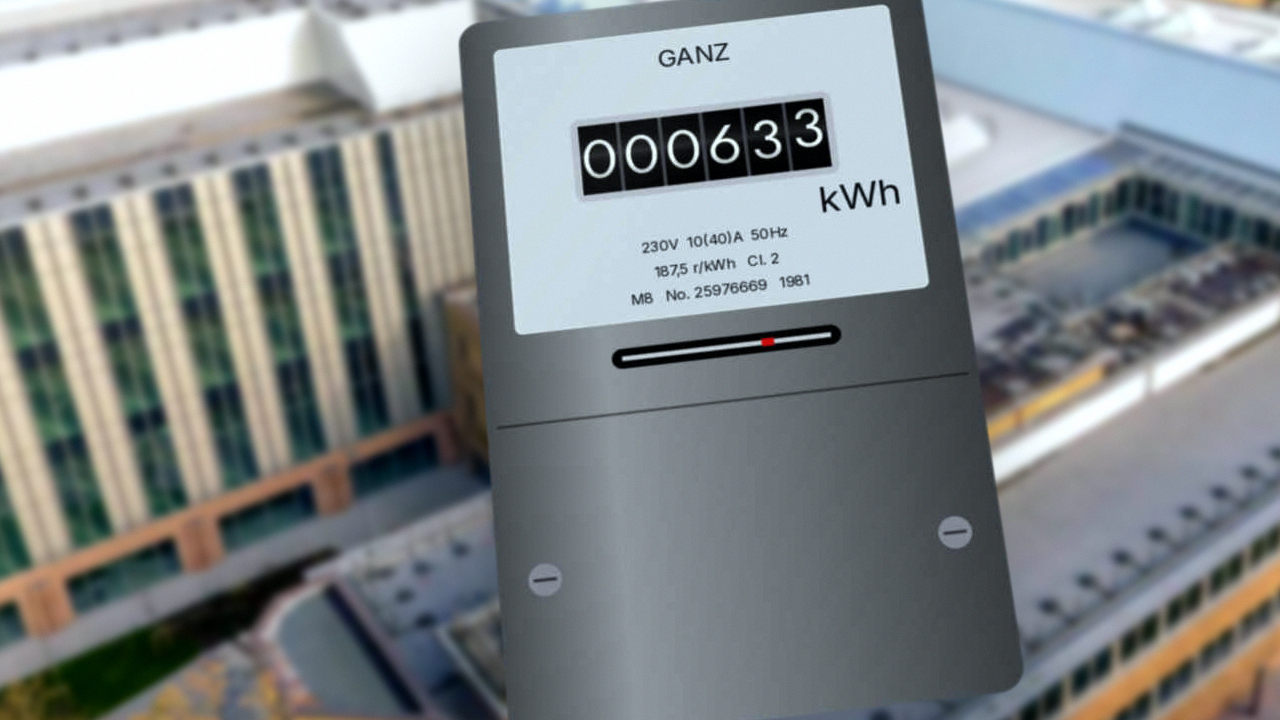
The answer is 633 kWh
